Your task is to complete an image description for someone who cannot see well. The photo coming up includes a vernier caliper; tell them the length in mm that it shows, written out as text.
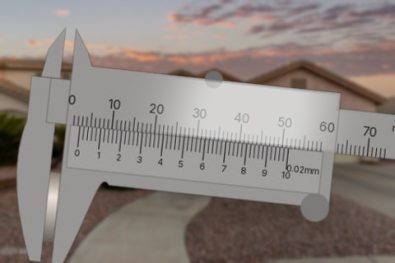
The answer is 2.5 mm
